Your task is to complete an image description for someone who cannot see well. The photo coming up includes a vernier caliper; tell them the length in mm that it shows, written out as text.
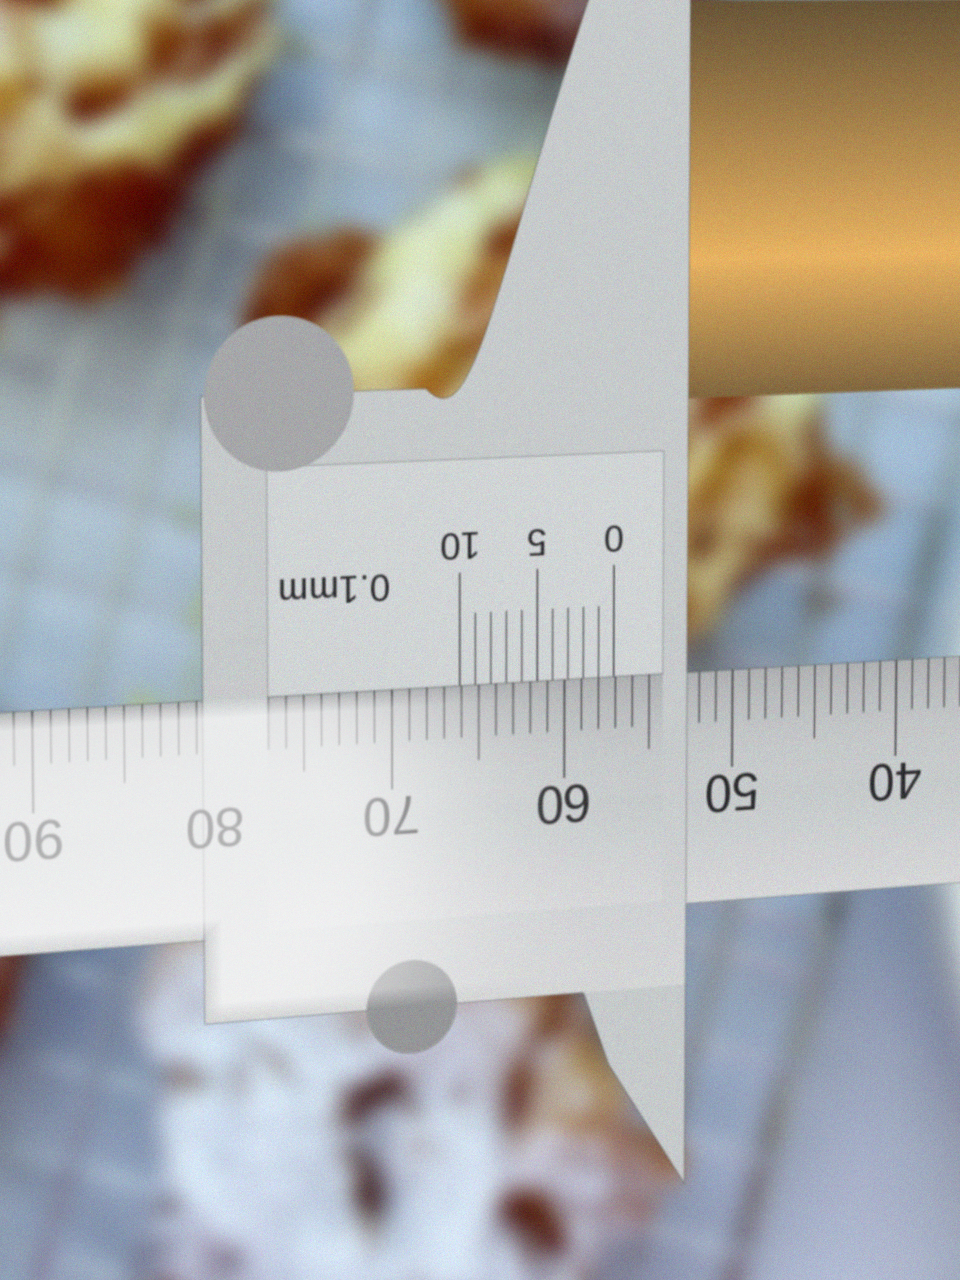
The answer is 57.1 mm
